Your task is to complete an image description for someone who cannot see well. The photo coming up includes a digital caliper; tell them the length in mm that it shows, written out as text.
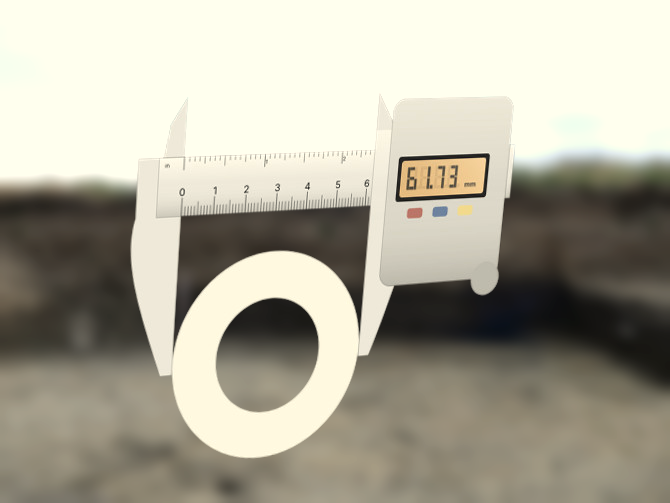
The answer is 61.73 mm
